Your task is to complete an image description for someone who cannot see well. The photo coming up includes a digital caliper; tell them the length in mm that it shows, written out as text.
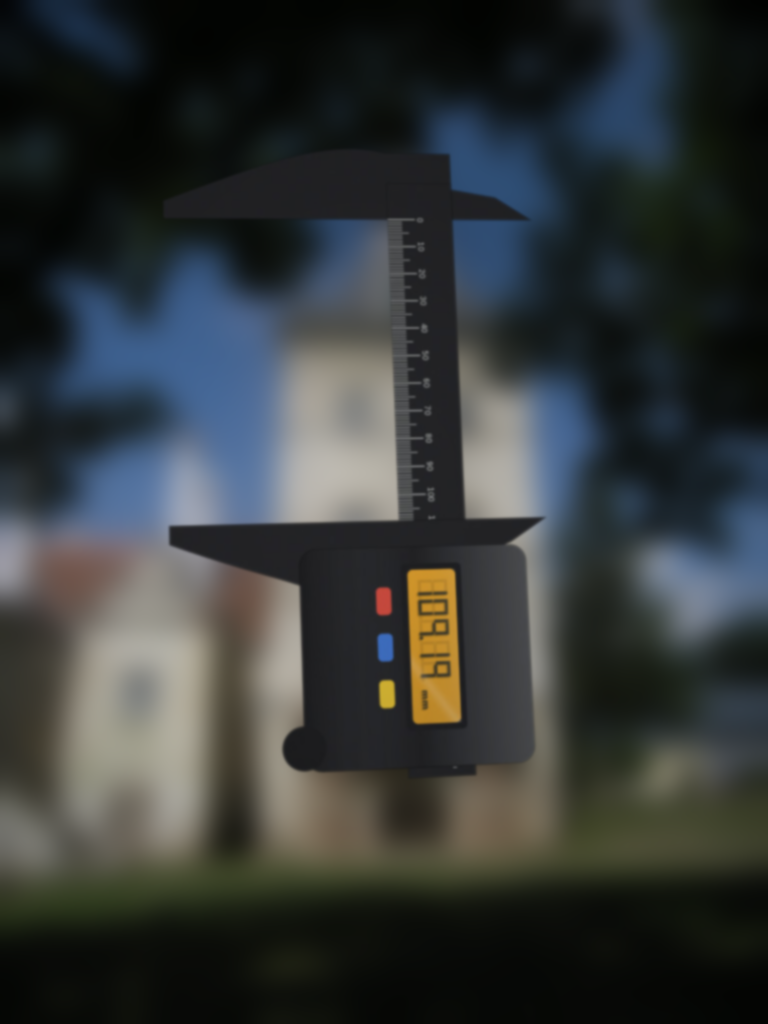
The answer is 109.19 mm
